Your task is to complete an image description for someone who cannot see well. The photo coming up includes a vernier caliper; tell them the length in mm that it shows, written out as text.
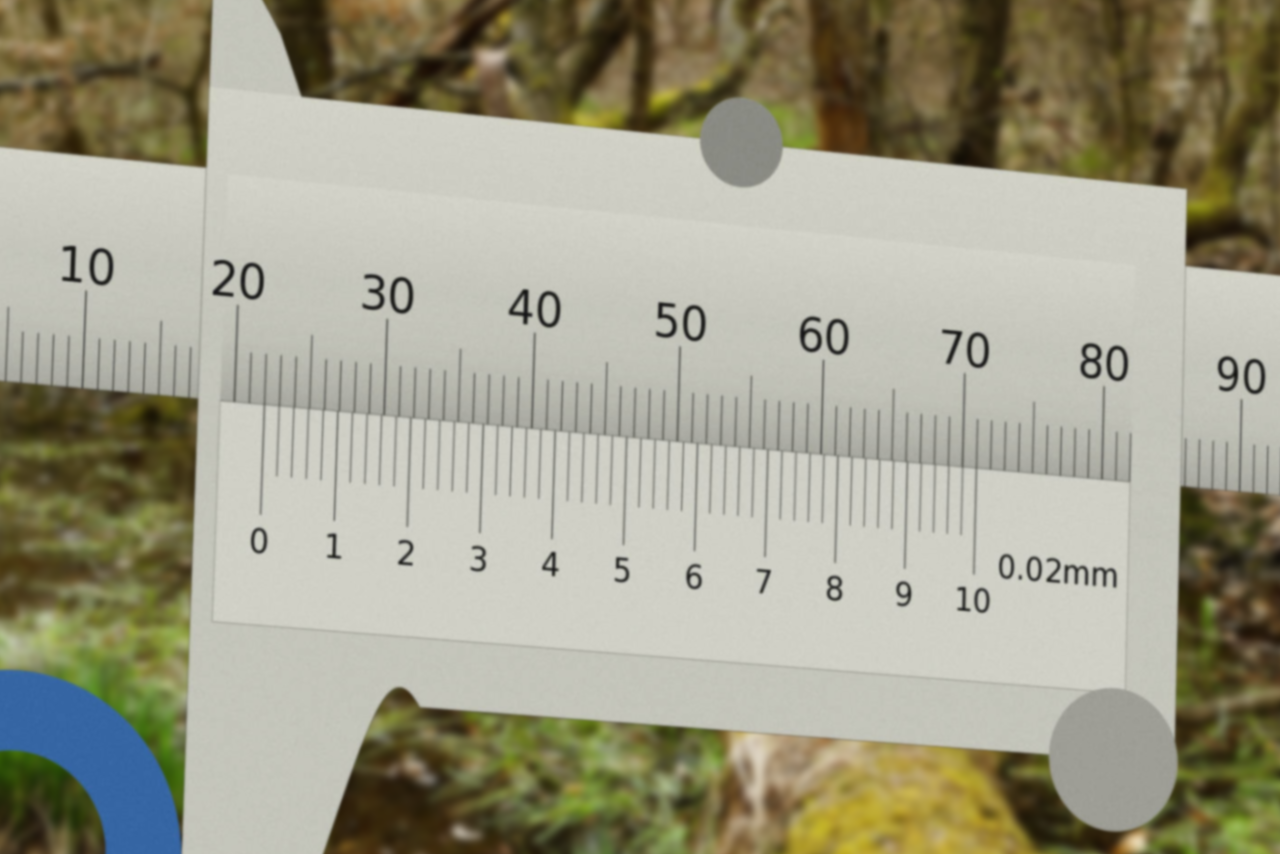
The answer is 22.0 mm
